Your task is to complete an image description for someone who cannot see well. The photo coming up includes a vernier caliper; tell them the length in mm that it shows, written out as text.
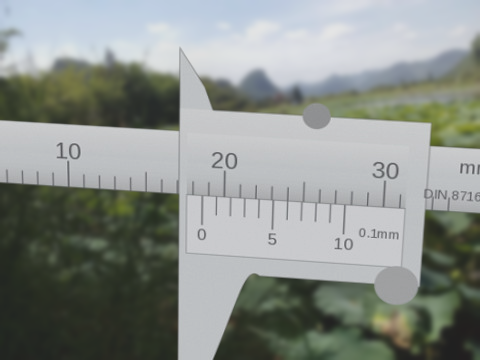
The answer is 18.6 mm
